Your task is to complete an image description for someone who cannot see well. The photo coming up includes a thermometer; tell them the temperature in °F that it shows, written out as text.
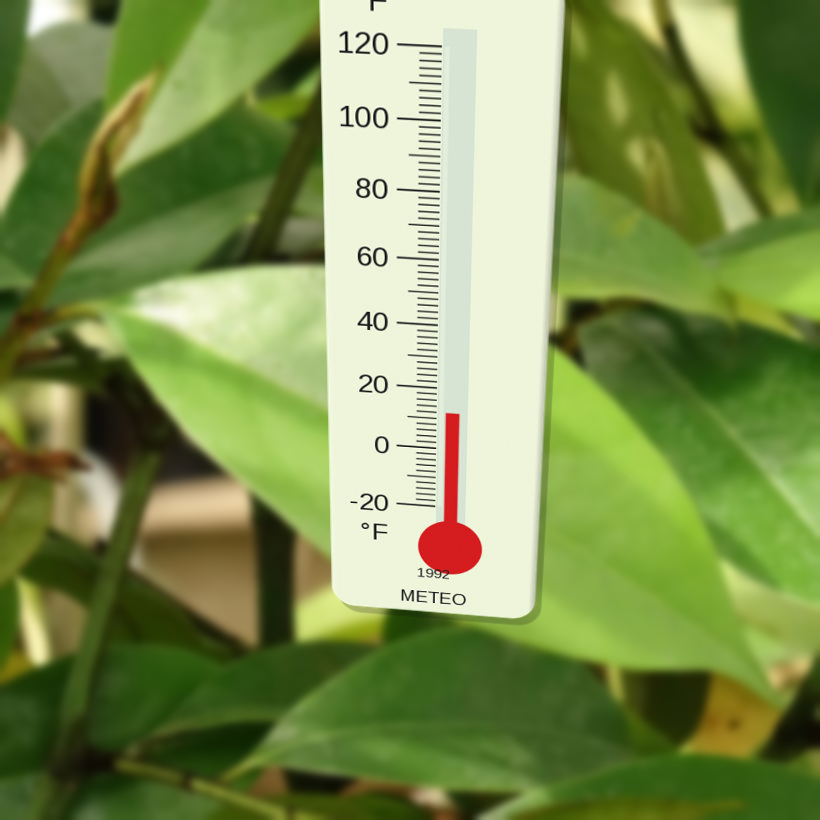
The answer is 12 °F
